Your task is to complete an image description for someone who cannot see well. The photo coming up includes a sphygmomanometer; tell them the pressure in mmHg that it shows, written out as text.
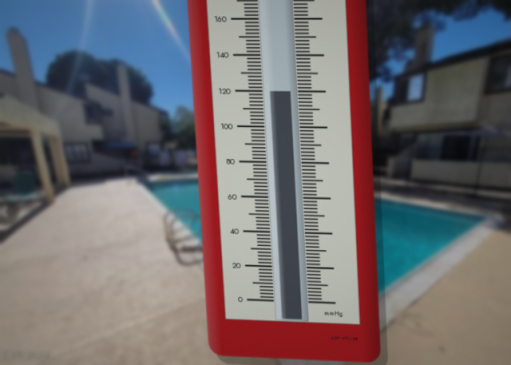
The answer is 120 mmHg
